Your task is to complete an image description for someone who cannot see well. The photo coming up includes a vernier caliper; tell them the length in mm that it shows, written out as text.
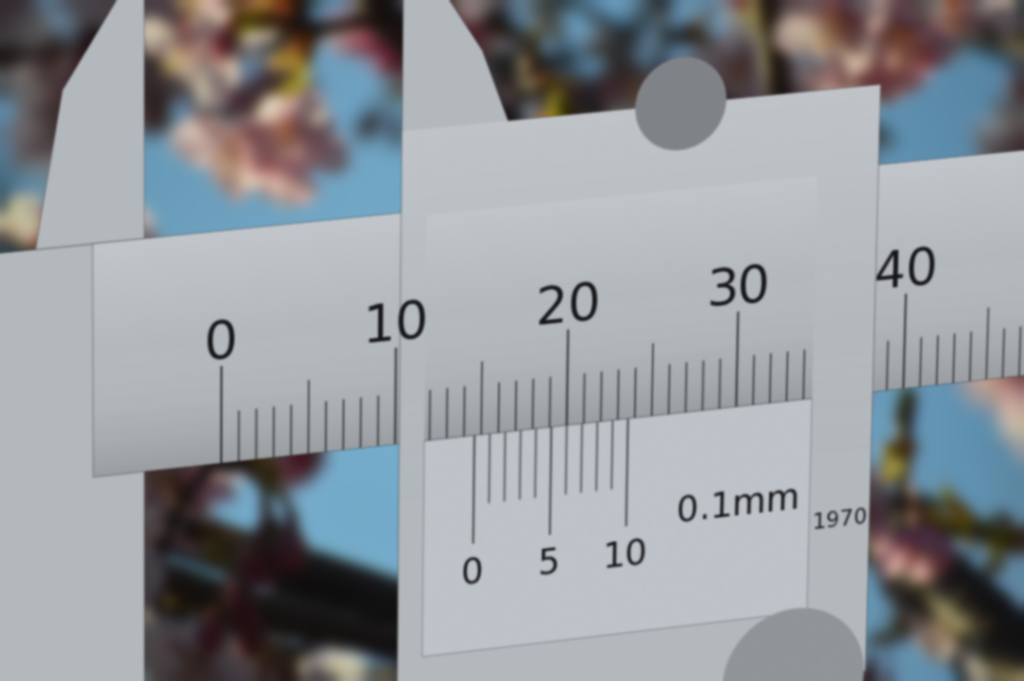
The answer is 14.6 mm
